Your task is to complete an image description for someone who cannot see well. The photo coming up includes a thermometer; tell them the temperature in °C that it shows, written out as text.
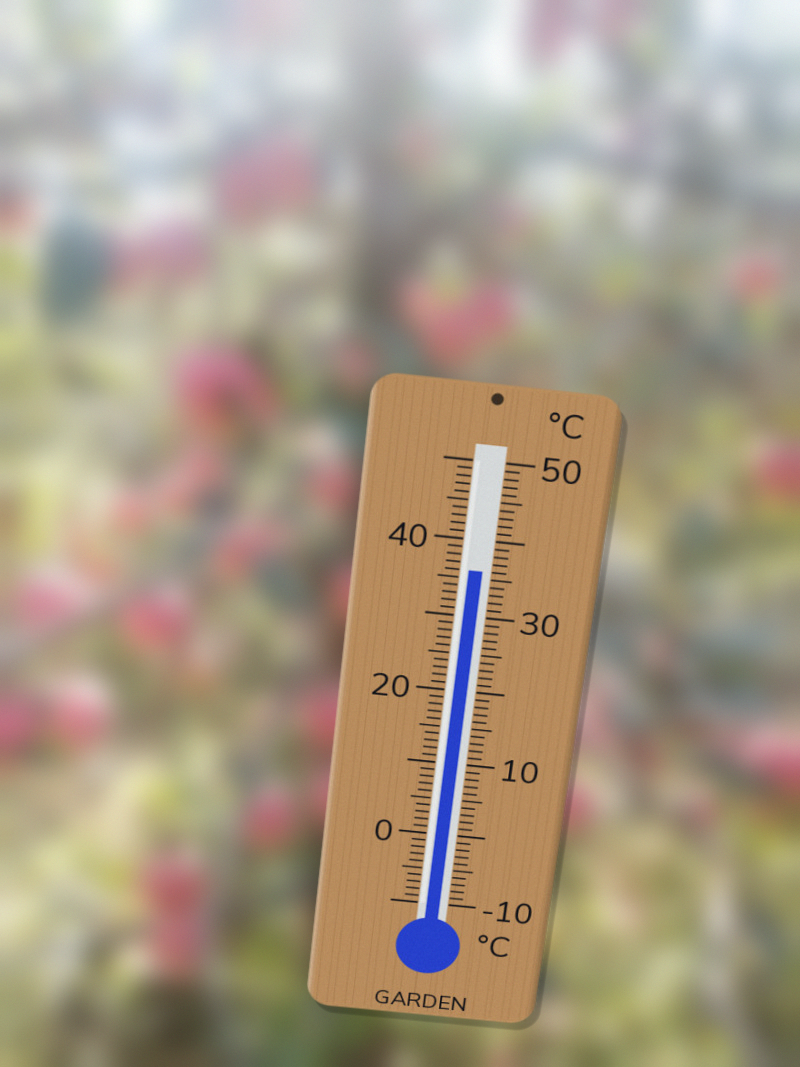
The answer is 36 °C
